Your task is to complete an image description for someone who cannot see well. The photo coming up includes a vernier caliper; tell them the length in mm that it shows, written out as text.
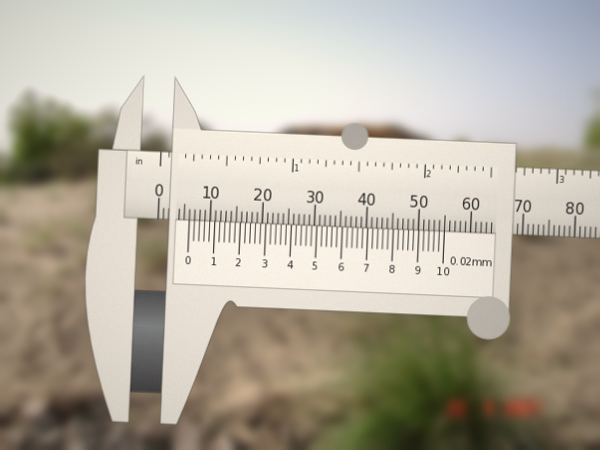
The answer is 6.0 mm
